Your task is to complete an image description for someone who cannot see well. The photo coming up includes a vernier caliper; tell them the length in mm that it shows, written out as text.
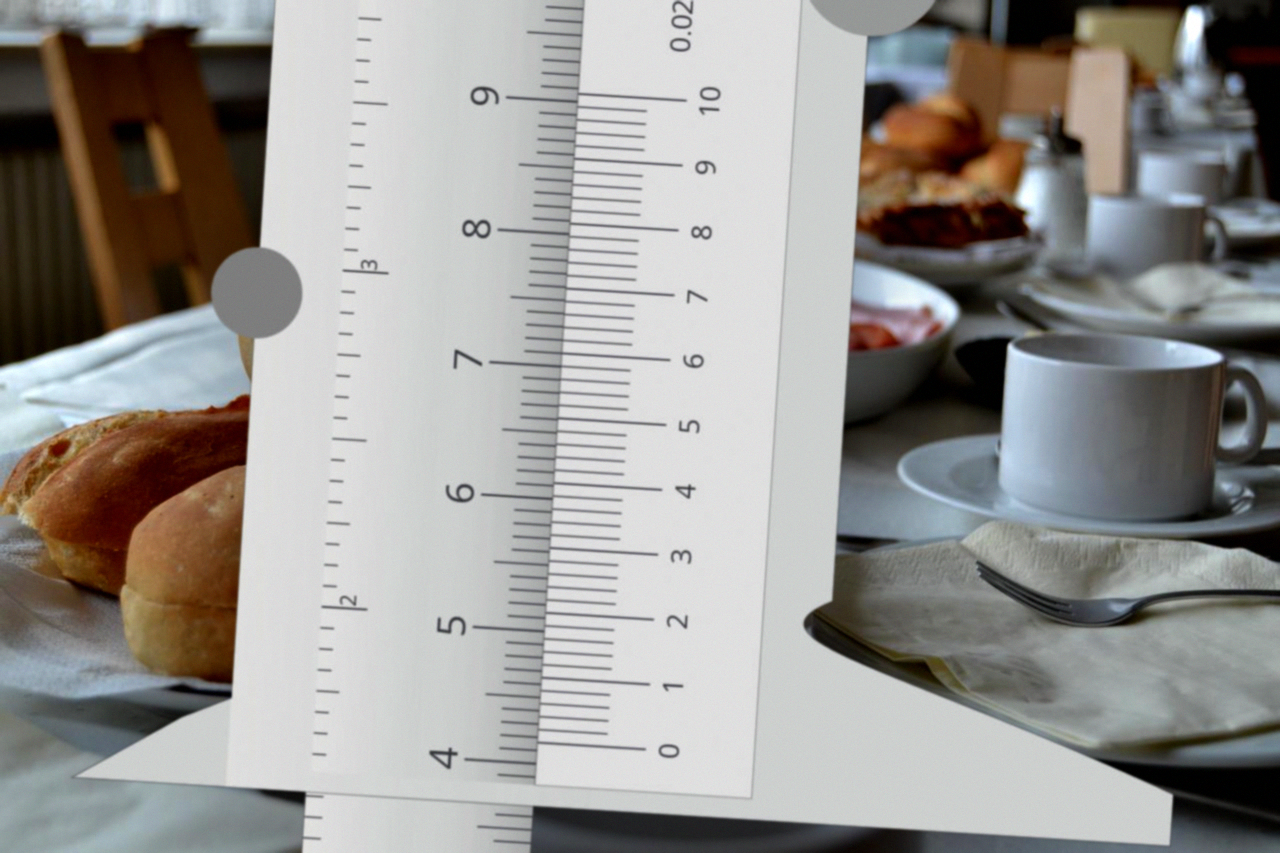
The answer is 41.6 mm
